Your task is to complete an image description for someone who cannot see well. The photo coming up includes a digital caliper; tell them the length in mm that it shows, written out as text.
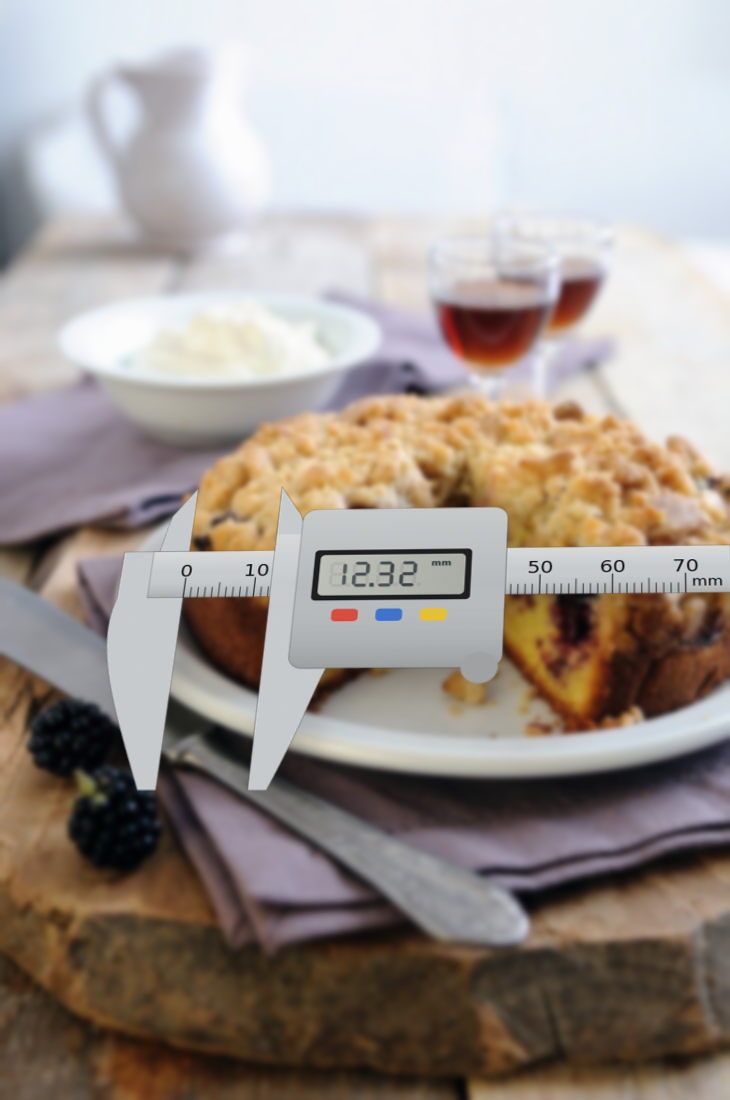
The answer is 12.32 mm
